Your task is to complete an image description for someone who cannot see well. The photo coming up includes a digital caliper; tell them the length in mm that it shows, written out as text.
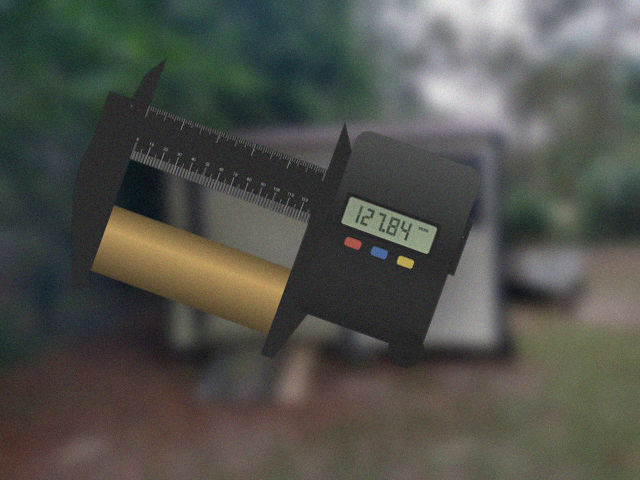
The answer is 127.84 mm
